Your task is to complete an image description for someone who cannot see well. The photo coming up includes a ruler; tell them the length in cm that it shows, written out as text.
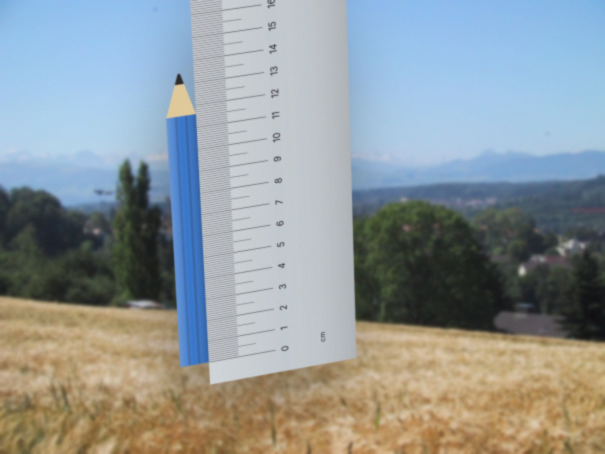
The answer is 13.5 cm
